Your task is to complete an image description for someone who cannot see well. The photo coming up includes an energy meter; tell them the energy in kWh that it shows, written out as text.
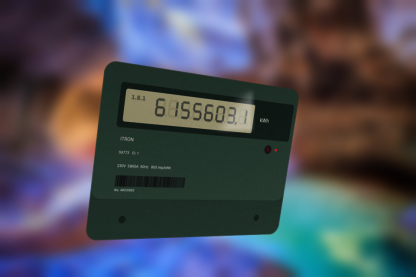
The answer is 6155603.1 kWh
